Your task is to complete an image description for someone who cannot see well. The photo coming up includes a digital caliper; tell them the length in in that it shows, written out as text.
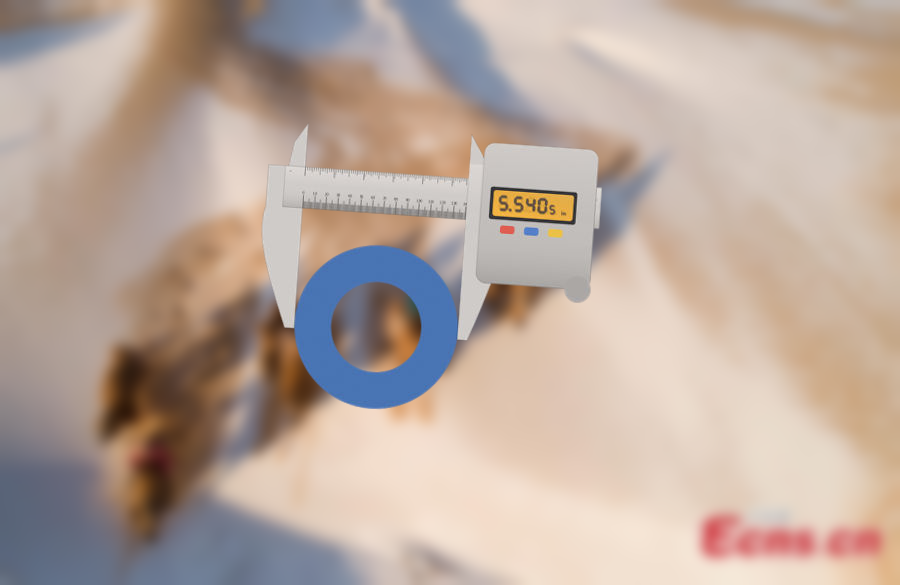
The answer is 5.5405 in
